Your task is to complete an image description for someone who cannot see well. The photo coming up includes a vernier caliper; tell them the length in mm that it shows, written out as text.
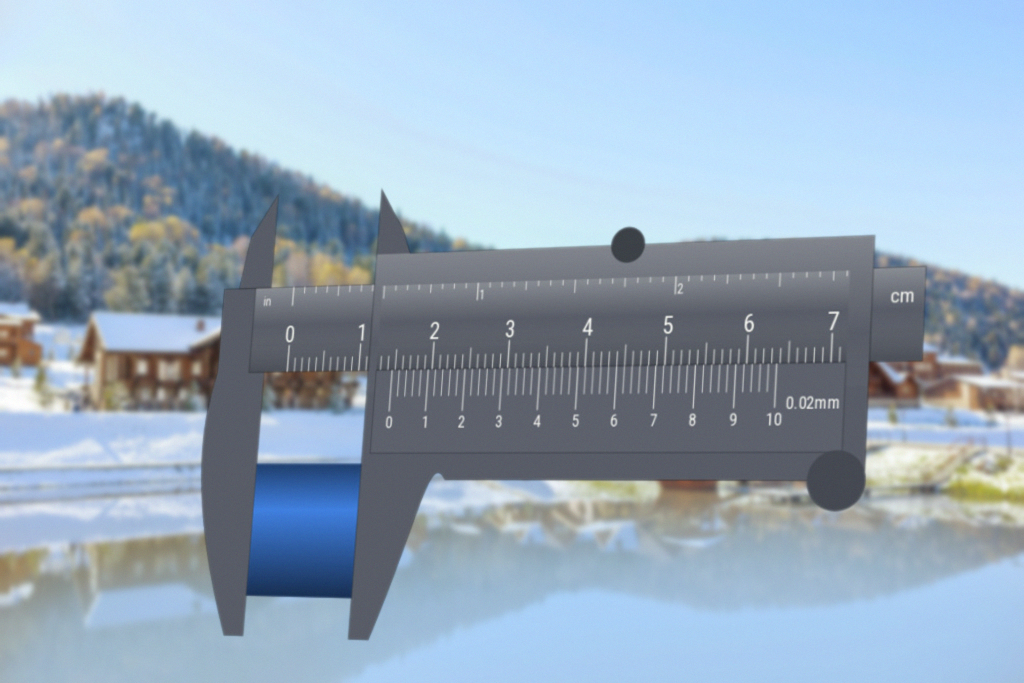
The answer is 14.6 mm
